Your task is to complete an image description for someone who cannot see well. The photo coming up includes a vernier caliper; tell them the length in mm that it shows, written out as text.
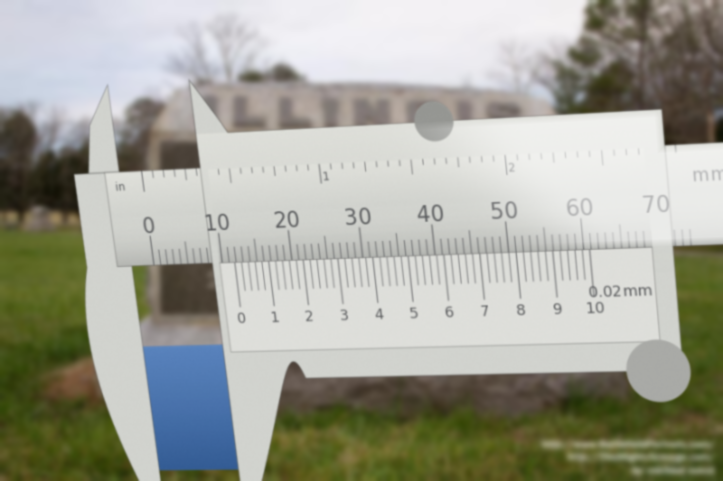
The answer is 11.8 mm
